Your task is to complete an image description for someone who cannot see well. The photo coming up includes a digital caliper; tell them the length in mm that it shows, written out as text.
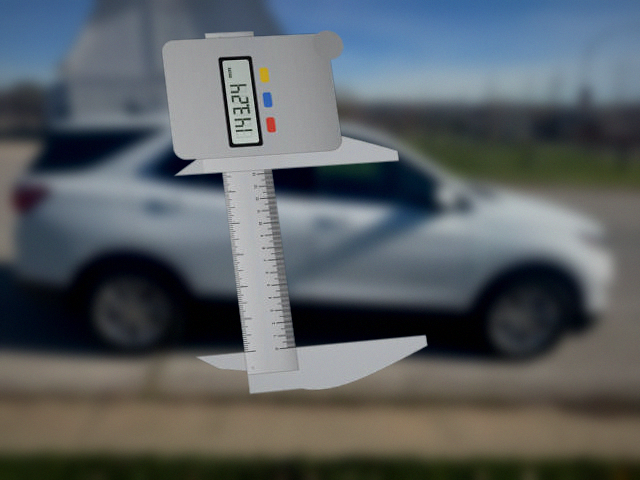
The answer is 143.24 mm
